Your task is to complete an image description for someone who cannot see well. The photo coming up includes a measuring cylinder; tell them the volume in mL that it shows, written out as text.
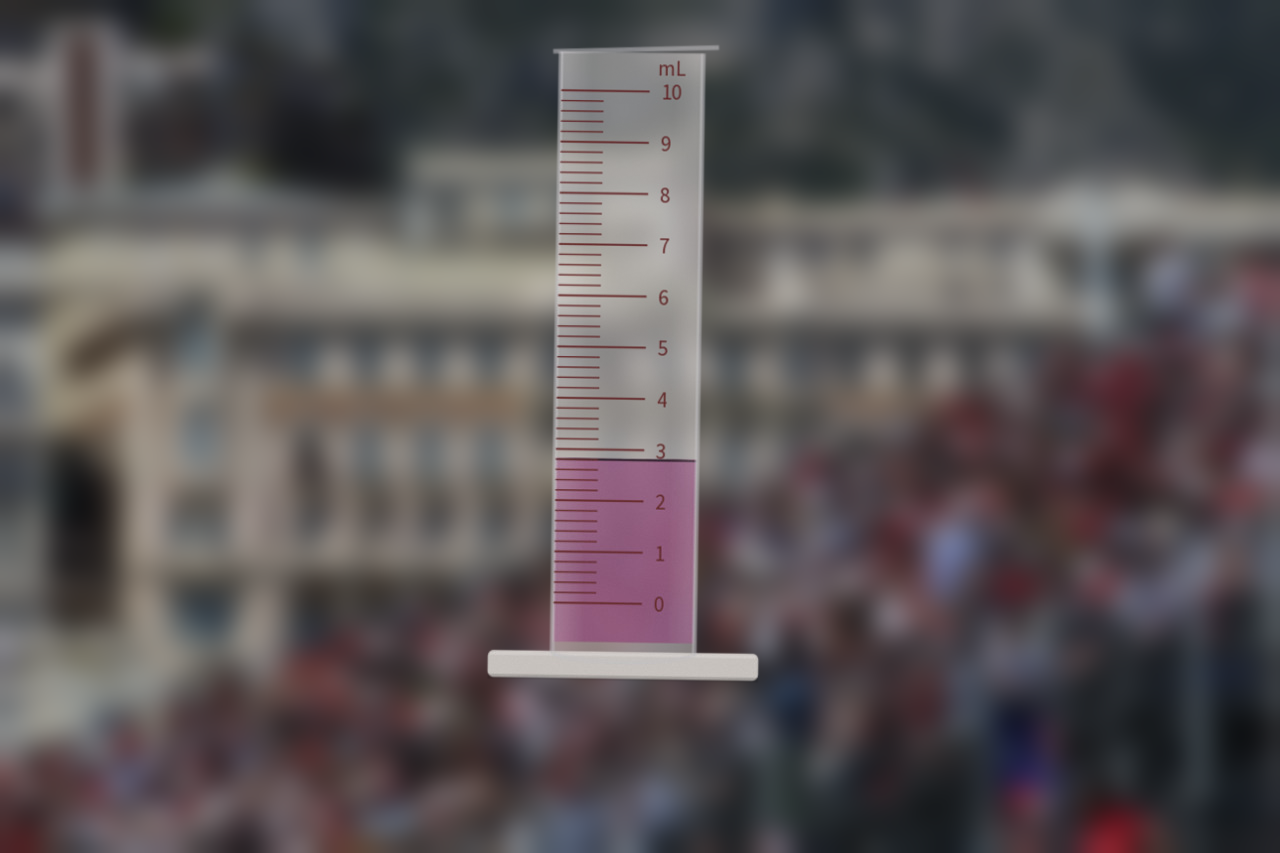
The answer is 2.8 mL
